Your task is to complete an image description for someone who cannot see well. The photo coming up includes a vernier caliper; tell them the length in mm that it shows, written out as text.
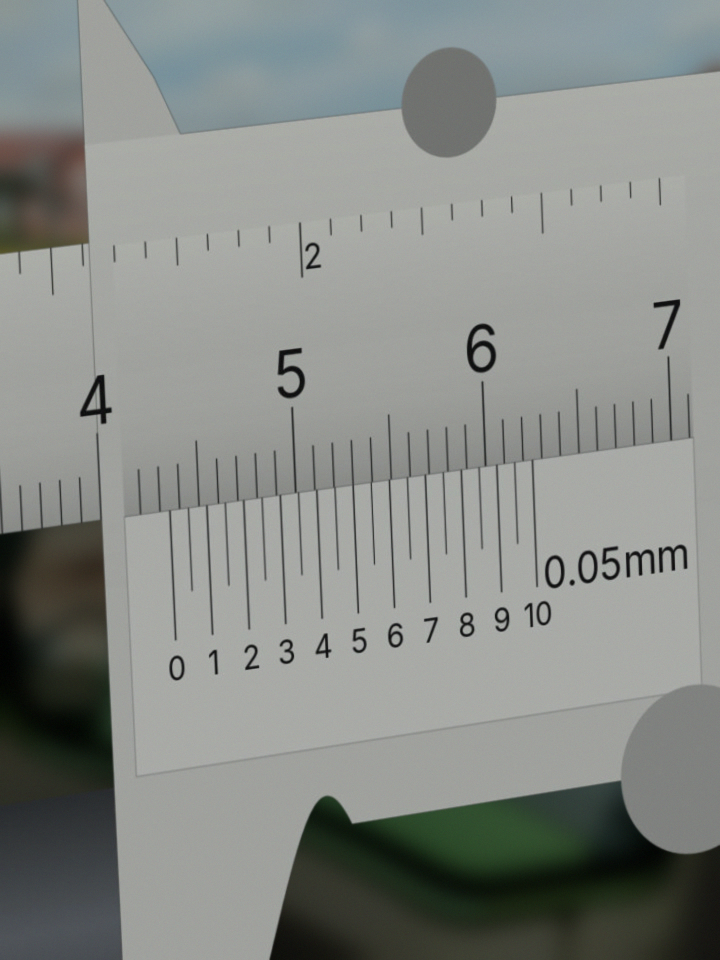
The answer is 43.5 mm
